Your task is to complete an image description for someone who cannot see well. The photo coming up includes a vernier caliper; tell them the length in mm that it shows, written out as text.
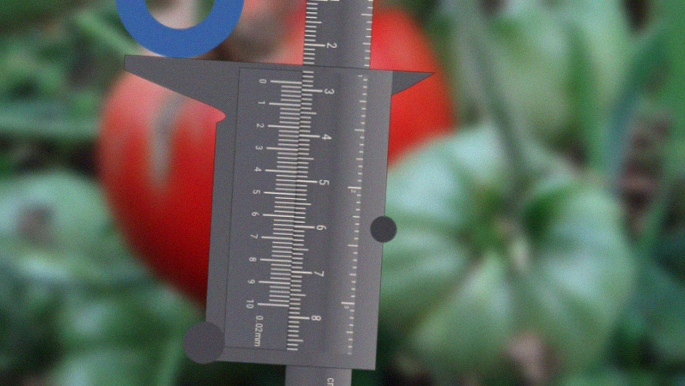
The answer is 28.5 mm
